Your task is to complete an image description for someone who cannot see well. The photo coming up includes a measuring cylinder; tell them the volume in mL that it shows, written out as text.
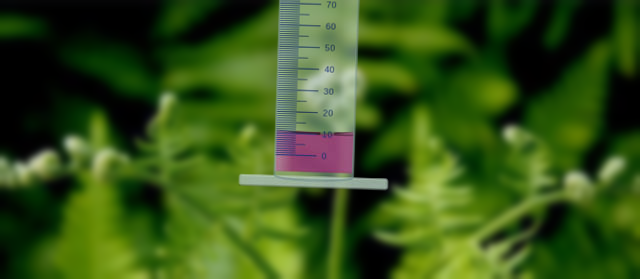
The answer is 10 mL
